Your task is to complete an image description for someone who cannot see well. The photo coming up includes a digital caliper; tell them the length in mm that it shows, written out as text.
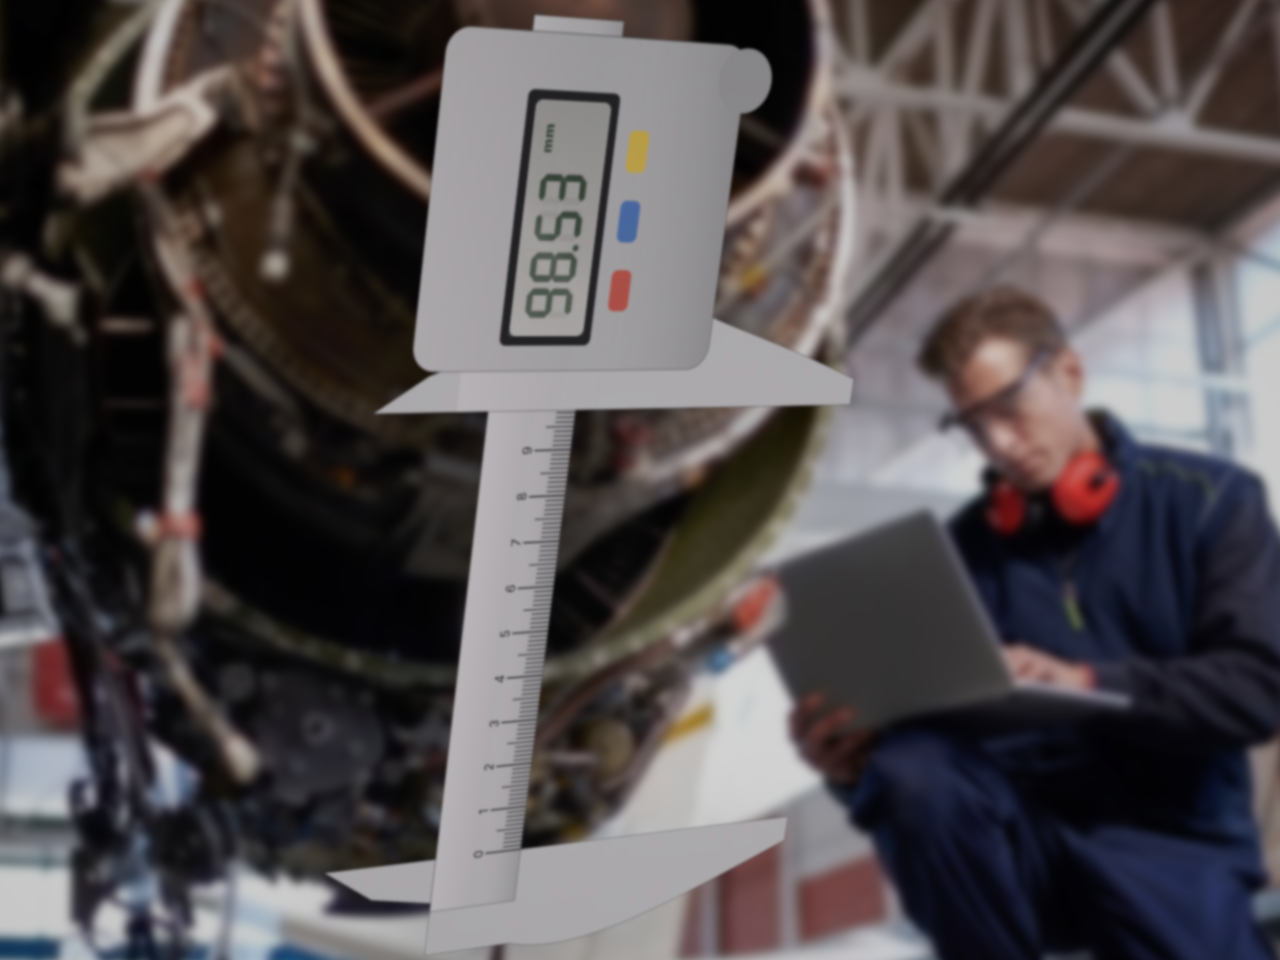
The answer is 98.53 mm
